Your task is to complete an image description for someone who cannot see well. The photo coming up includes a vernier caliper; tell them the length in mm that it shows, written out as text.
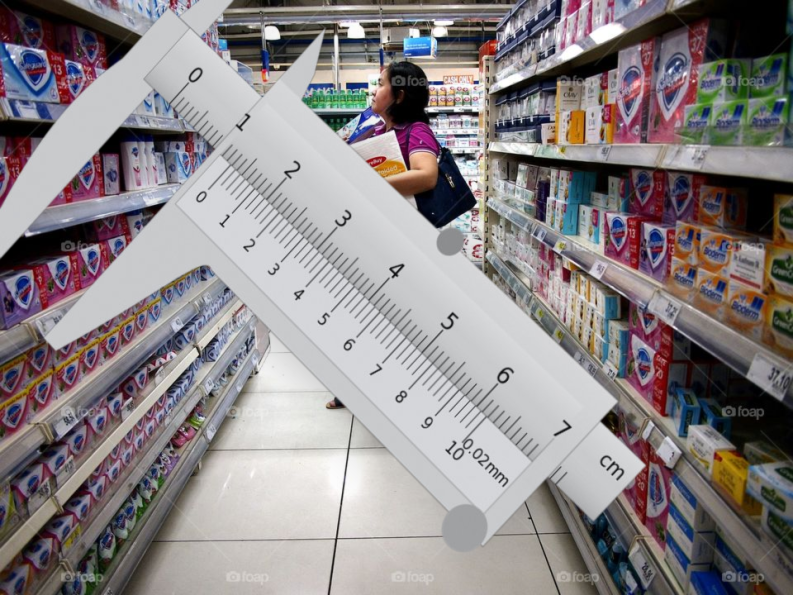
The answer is 12.8 mm
